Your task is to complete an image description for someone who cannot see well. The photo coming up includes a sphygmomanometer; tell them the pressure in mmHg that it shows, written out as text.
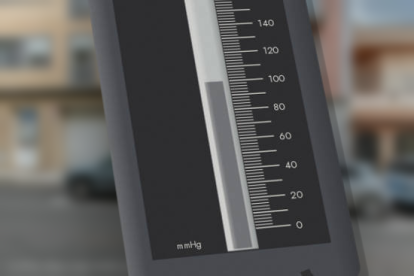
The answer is 100 mmHg
